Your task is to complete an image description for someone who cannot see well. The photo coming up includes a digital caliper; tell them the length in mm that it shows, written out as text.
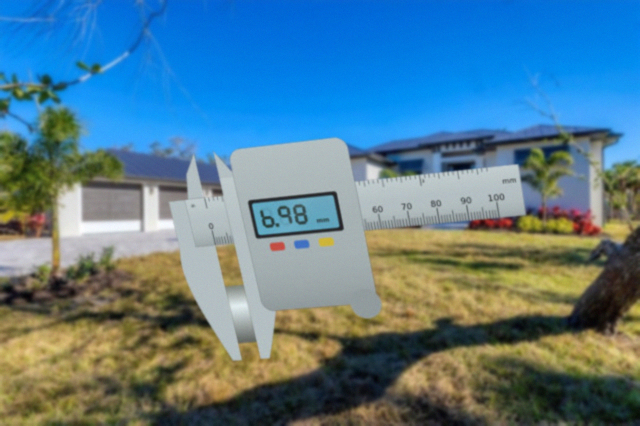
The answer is 6.98 mm
